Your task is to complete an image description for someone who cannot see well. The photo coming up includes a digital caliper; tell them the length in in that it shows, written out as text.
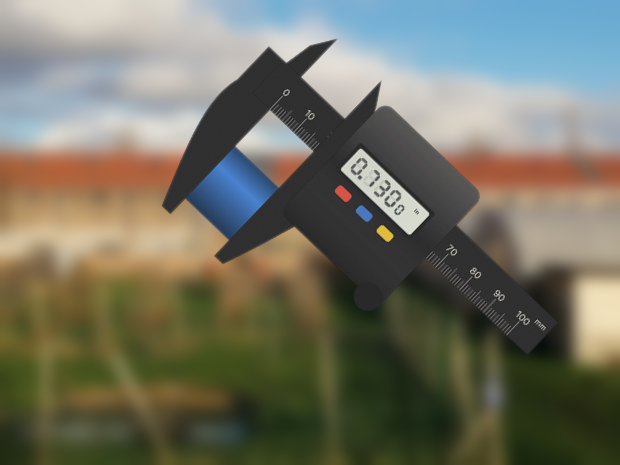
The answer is 0.7300 in
